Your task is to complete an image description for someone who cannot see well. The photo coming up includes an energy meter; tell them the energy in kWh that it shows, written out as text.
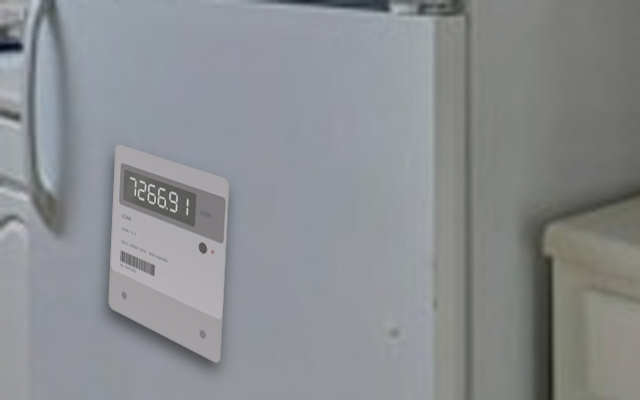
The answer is 7266.91 kWh
